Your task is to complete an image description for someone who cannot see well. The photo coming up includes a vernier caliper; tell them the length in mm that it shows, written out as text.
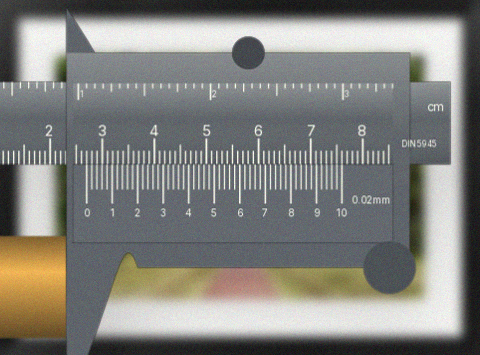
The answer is 27.0 mm
